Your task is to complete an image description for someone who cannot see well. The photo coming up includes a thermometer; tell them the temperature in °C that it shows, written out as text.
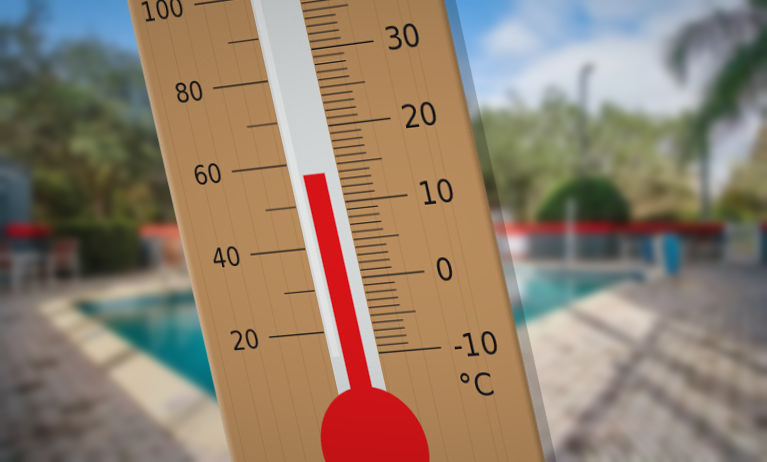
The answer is 14 °C
